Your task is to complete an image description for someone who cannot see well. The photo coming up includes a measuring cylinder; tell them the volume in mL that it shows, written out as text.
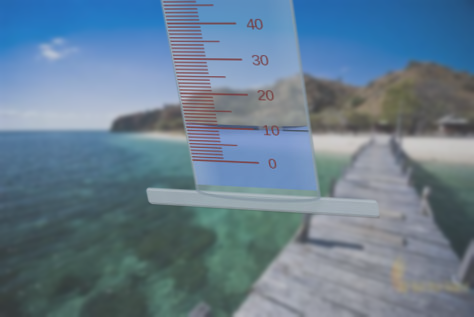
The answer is 10 mL
